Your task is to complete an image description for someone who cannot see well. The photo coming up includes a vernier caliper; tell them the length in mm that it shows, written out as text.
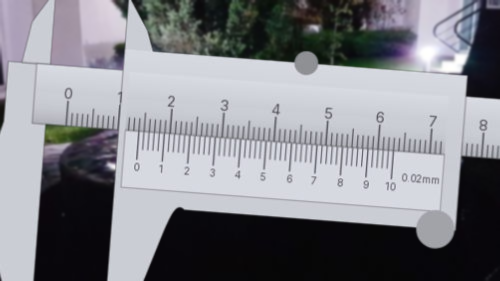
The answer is 14.0 mm
